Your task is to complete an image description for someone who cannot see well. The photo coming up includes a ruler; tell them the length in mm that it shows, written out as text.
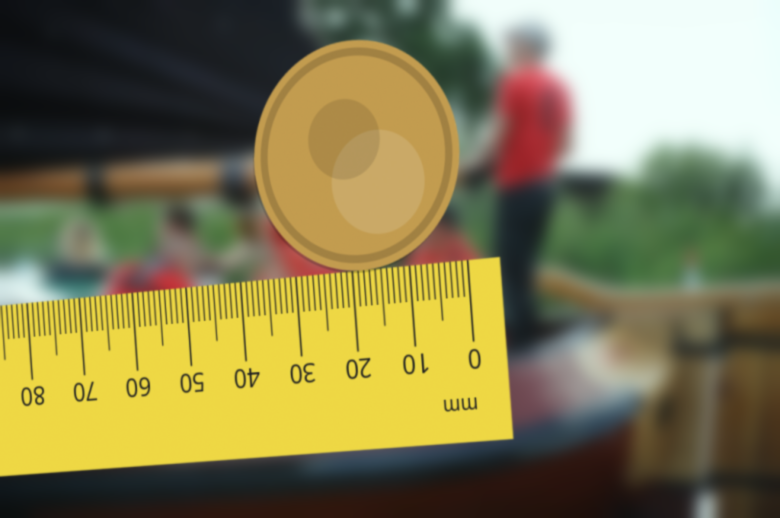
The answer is 36 mm
